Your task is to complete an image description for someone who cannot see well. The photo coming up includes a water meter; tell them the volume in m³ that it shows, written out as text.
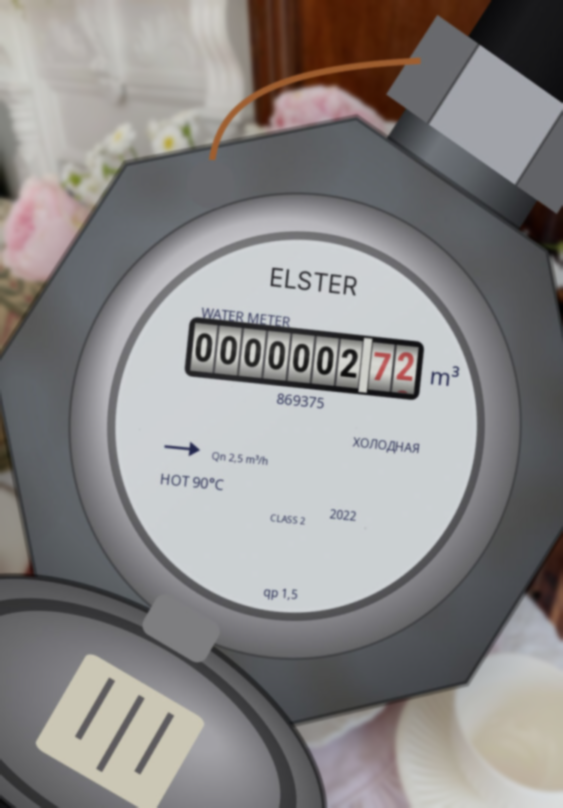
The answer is 2.72 m³
